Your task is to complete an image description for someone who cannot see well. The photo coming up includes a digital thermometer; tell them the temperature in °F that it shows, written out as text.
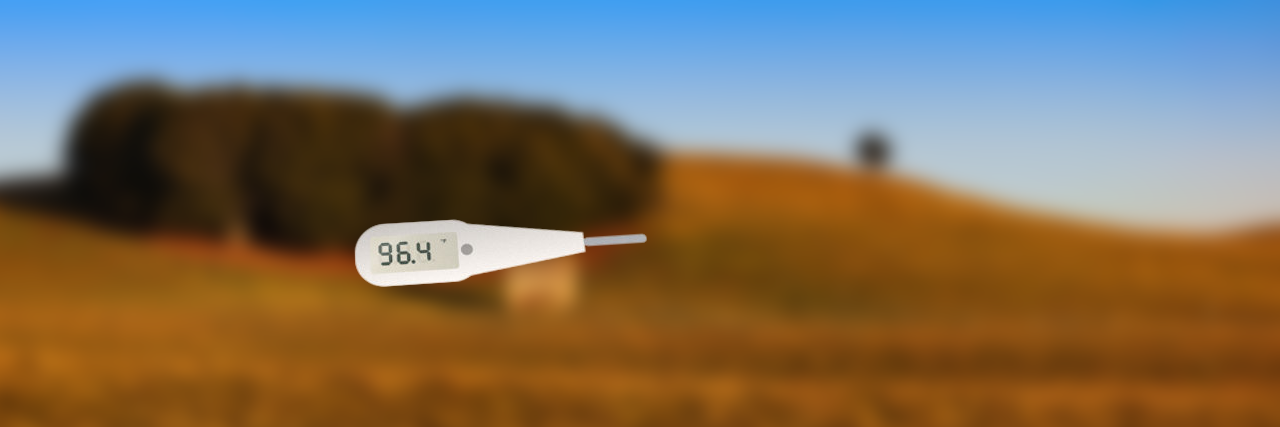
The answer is 96.4 °F
